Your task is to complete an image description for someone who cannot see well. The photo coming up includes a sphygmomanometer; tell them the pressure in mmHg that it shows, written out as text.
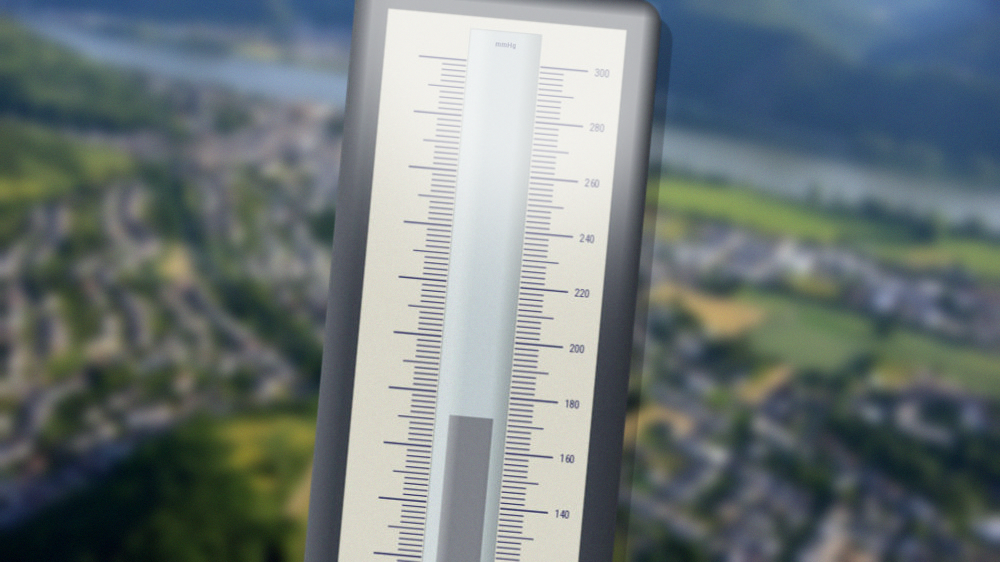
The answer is 172 mmHg
